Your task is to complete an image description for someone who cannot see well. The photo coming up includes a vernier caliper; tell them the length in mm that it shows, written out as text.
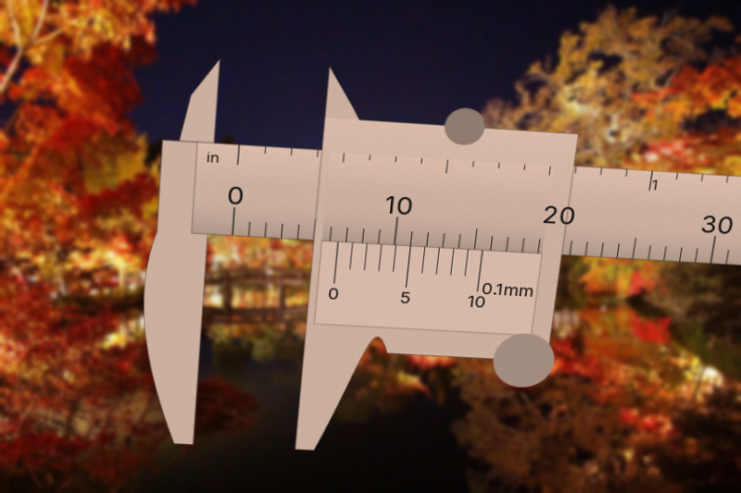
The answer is 6.5 mm
